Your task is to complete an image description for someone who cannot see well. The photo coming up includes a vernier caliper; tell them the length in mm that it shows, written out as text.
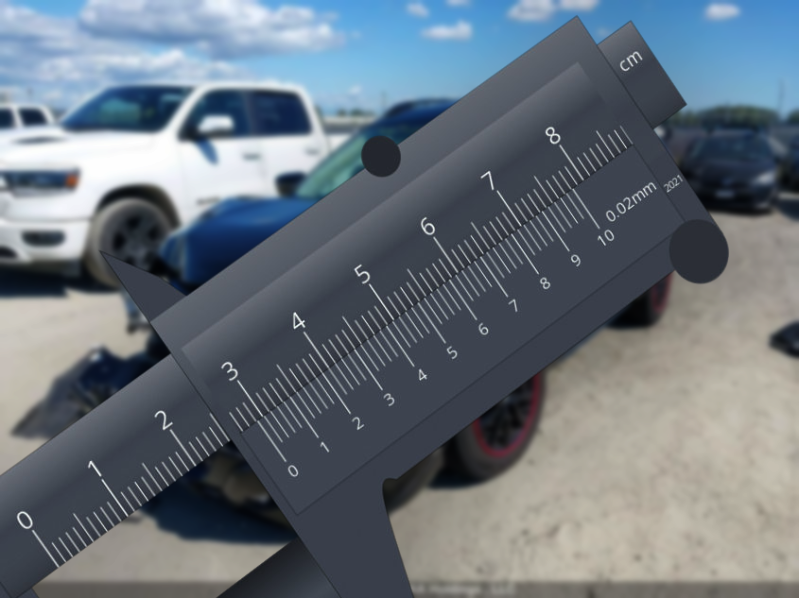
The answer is 29.2 mm
